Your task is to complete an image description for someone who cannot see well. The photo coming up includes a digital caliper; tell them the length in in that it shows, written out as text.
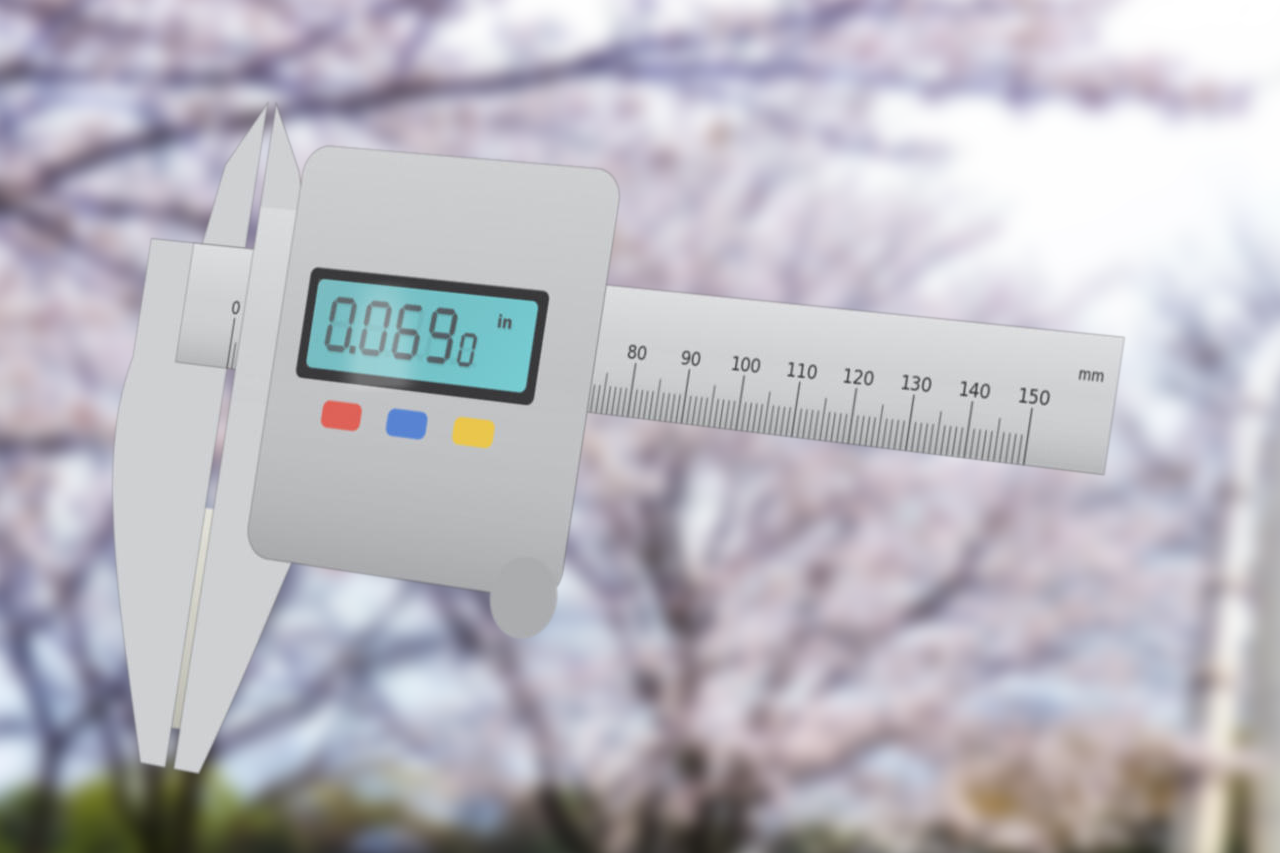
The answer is 0.0690 in
